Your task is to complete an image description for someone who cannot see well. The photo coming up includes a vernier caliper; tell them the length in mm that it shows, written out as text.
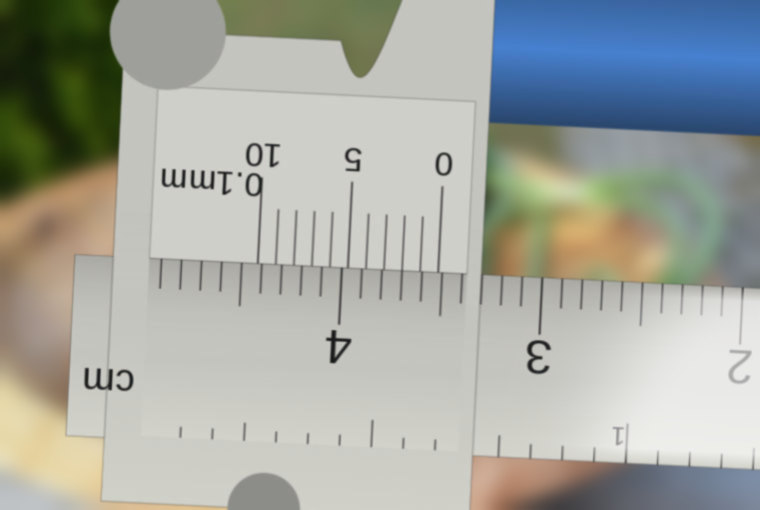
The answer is 35.2 mm
